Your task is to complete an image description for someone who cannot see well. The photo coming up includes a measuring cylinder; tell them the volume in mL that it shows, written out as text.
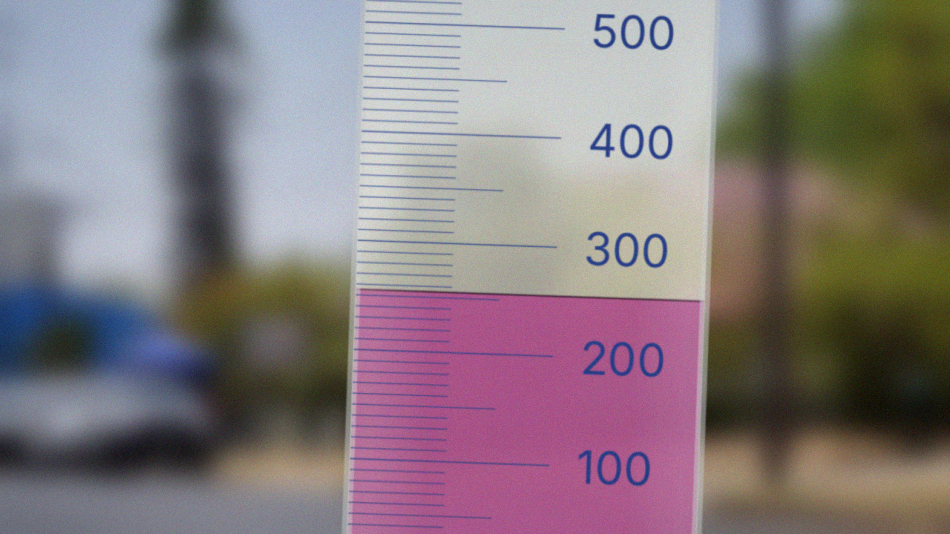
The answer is 255 mL
